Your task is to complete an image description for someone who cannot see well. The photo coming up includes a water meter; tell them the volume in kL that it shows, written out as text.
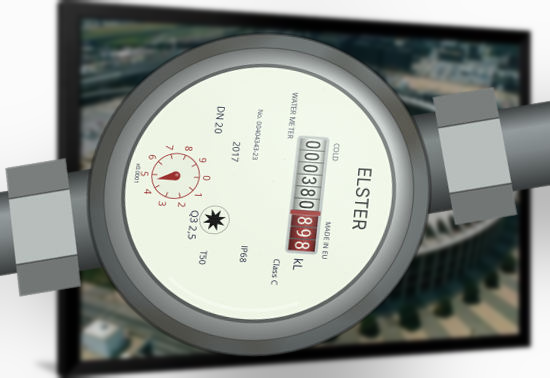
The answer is 380.8984 kL
